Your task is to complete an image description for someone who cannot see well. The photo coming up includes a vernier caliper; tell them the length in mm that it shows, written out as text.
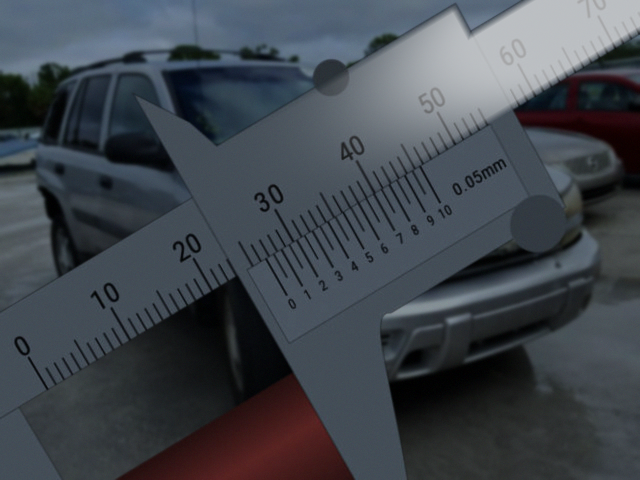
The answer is 26.6 mm
